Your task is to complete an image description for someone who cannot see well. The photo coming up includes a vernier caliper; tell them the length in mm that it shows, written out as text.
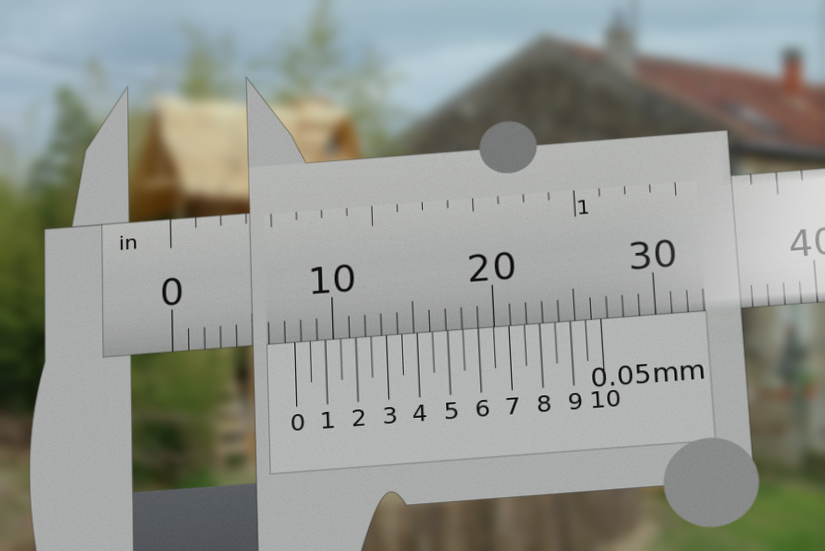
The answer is 7.6 mm
